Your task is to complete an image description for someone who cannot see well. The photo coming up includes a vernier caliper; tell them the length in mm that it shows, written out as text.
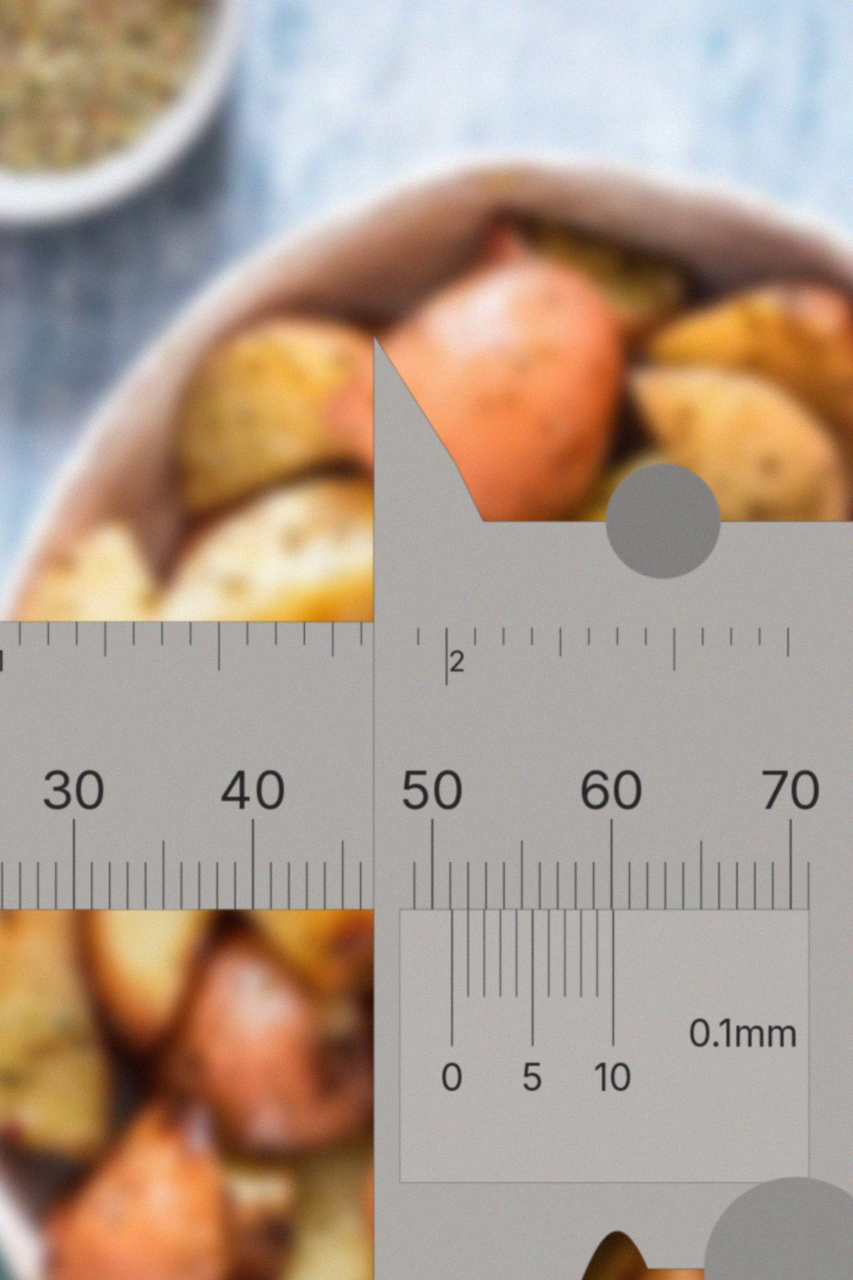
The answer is 51.1 mm
